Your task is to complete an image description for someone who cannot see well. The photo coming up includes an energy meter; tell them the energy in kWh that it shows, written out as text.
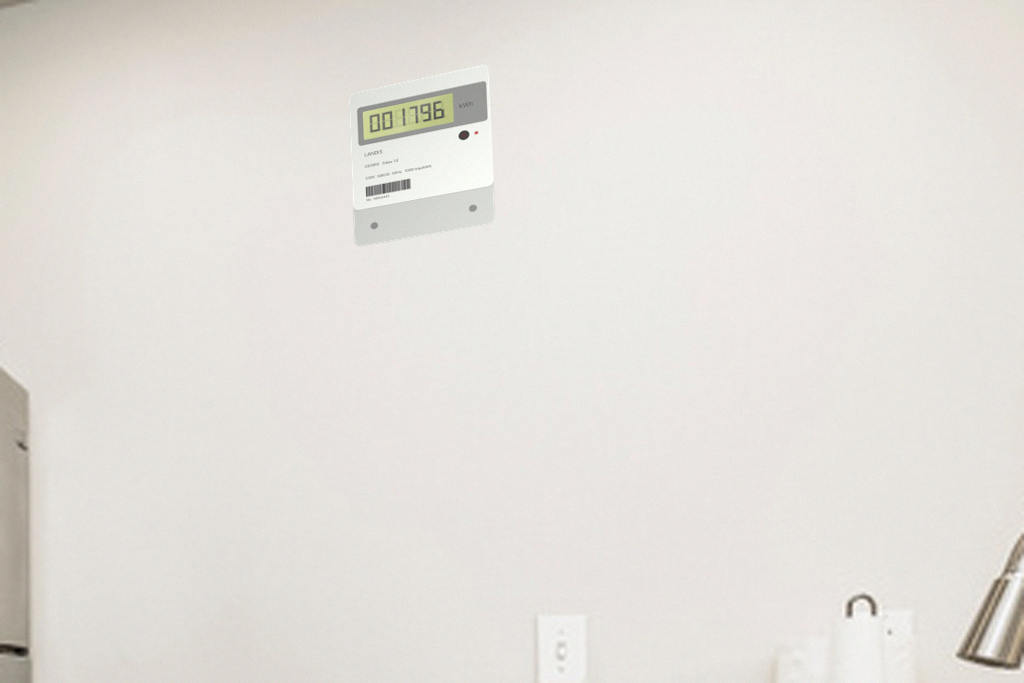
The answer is 1796 kWh
